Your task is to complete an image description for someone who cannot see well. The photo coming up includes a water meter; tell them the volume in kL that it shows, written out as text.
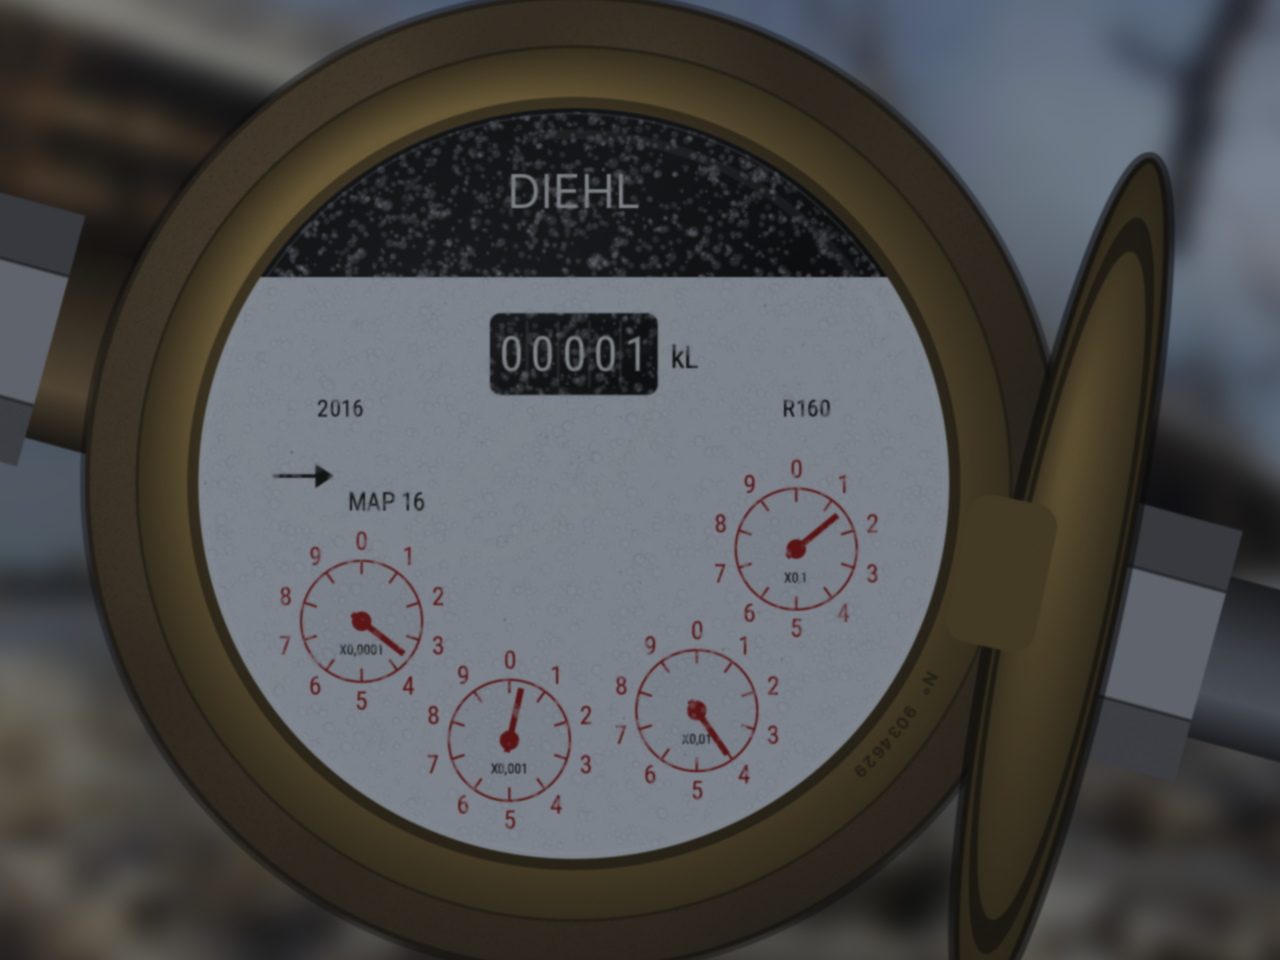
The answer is 1.1403 kL
